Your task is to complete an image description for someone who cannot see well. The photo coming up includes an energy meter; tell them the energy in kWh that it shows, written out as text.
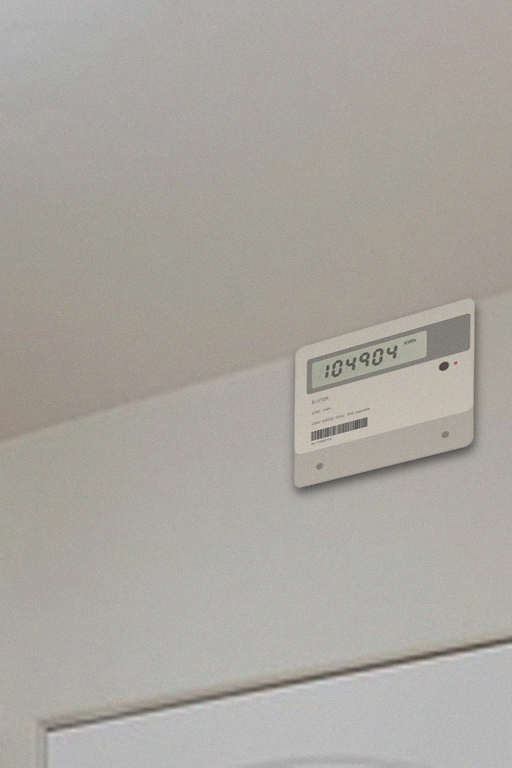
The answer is 104904 kWh
